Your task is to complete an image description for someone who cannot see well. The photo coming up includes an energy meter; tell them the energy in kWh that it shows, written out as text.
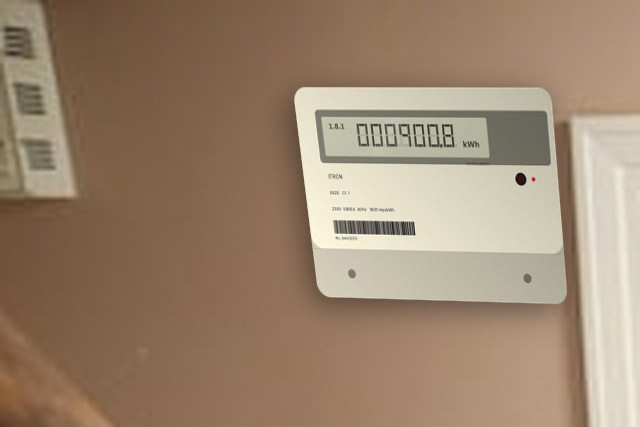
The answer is 900.8 kWh
